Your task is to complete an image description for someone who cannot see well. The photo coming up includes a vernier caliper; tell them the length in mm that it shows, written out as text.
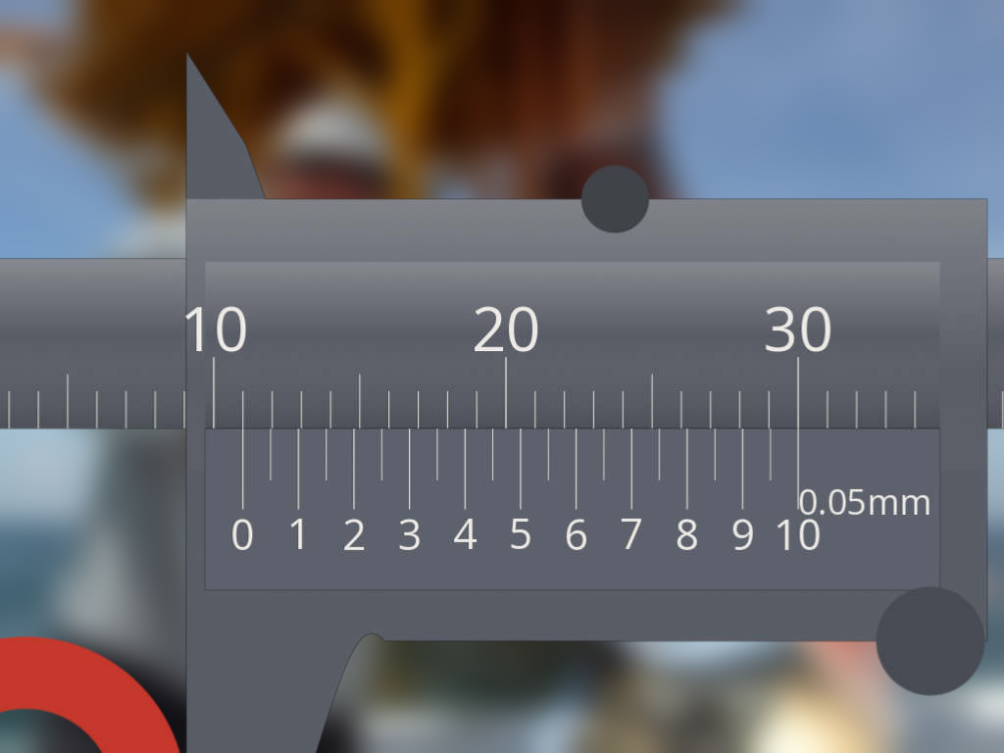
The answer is 11.00 mm
